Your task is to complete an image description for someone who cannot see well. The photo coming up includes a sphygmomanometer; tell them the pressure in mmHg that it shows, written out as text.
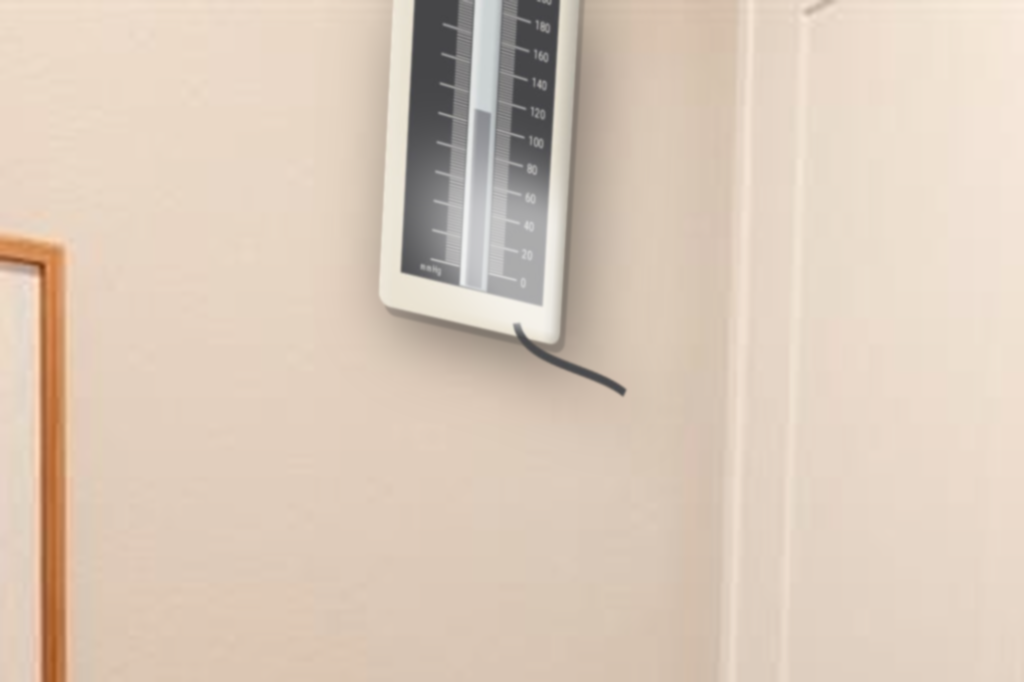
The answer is 110 mmHg
